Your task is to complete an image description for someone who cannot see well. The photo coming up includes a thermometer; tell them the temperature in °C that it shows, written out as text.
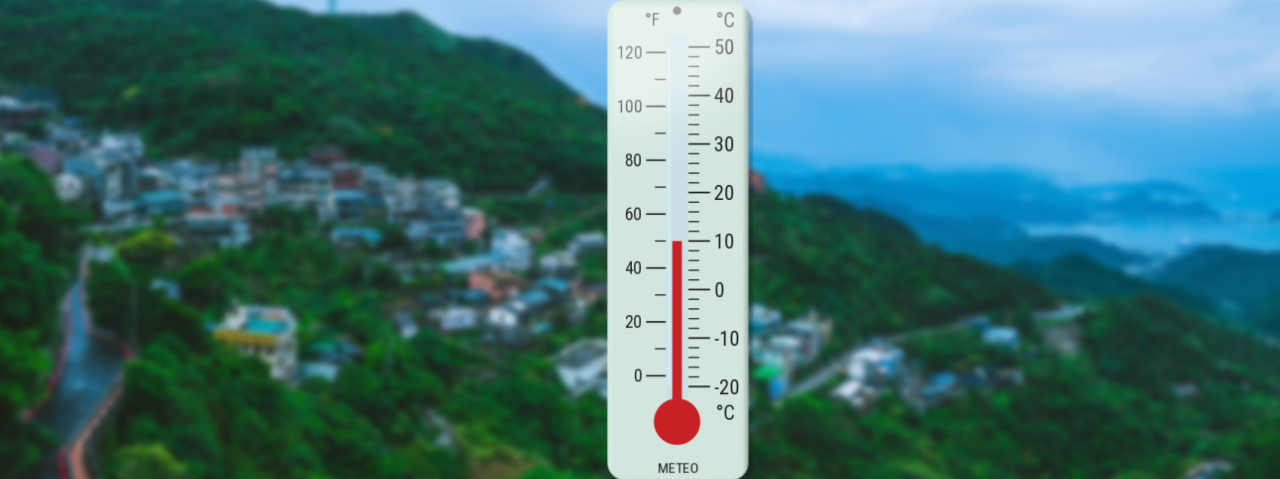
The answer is 10 °C
